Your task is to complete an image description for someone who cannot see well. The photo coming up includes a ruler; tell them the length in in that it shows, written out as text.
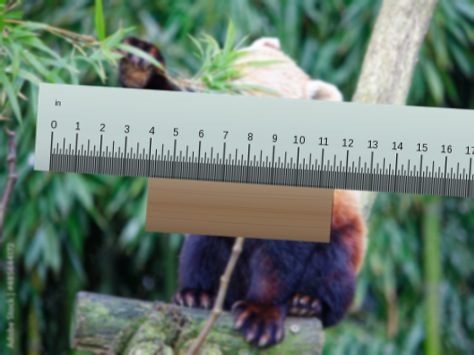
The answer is 7.5 in
